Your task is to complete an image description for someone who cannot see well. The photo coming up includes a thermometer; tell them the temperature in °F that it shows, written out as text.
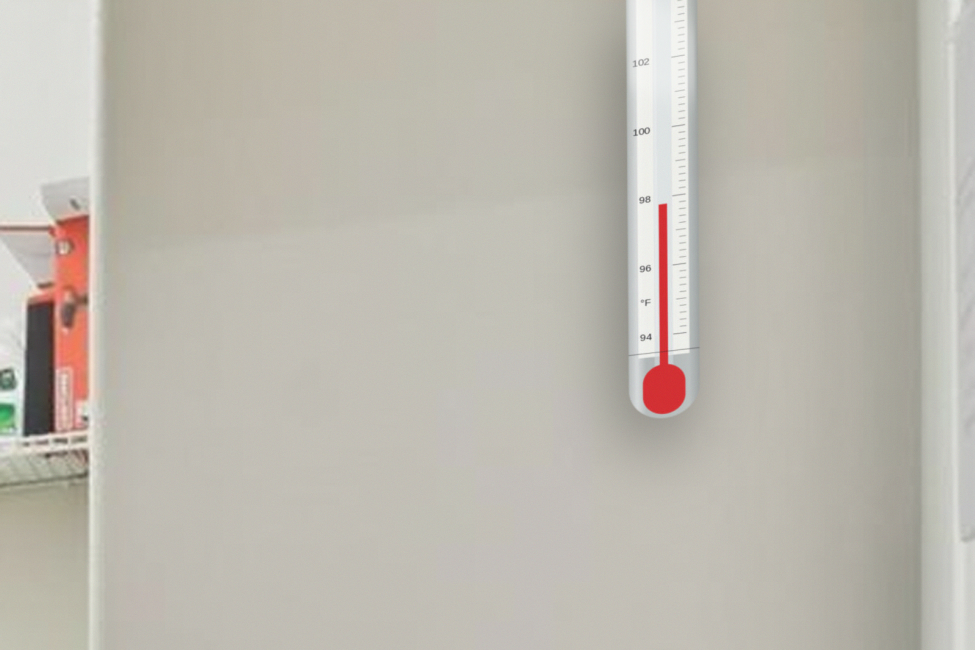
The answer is 97.8 °F
